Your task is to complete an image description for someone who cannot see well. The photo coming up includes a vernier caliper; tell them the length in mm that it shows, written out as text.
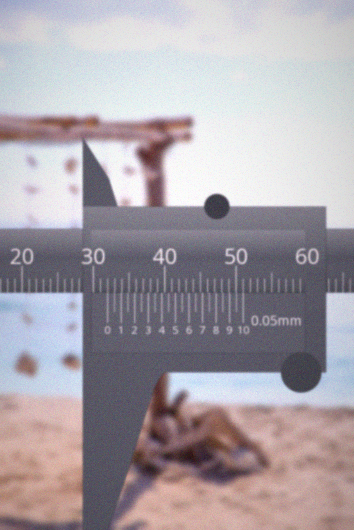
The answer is 32.0 mm
